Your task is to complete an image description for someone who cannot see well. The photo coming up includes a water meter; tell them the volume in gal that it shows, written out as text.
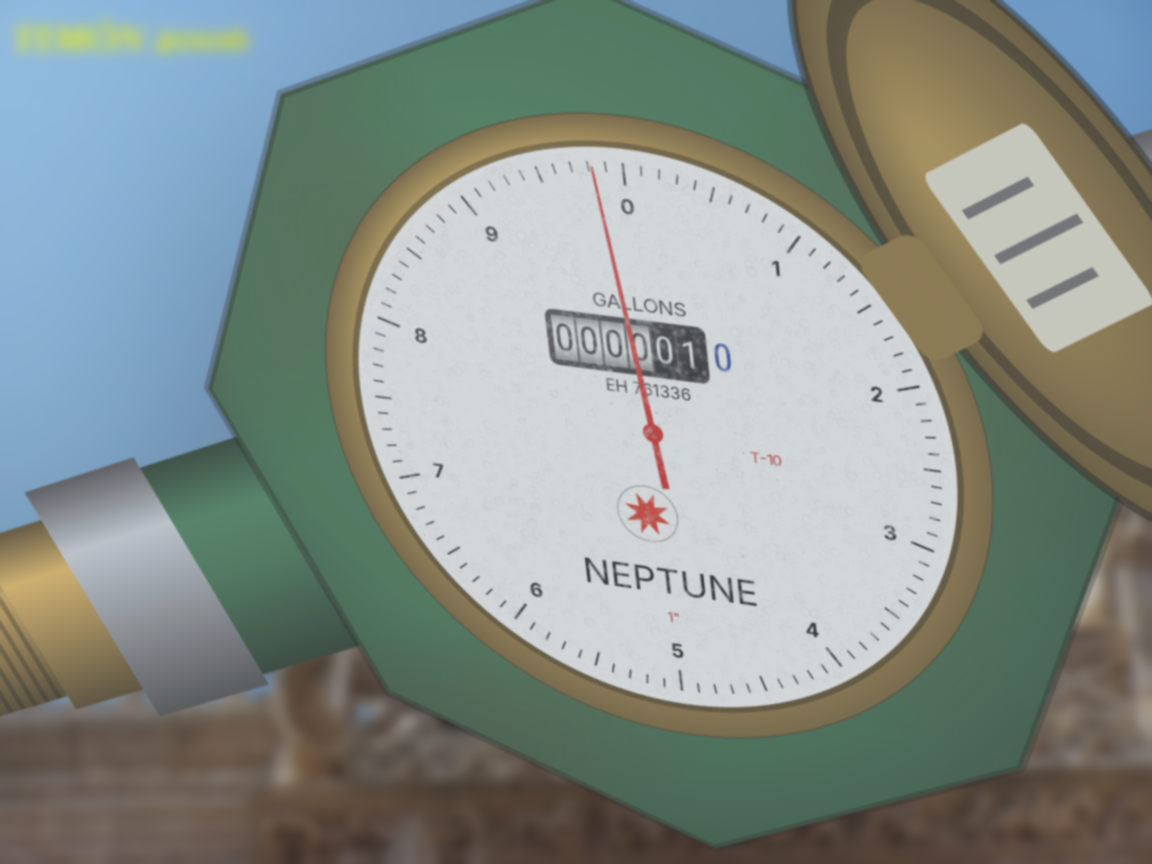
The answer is 9.8 gal
